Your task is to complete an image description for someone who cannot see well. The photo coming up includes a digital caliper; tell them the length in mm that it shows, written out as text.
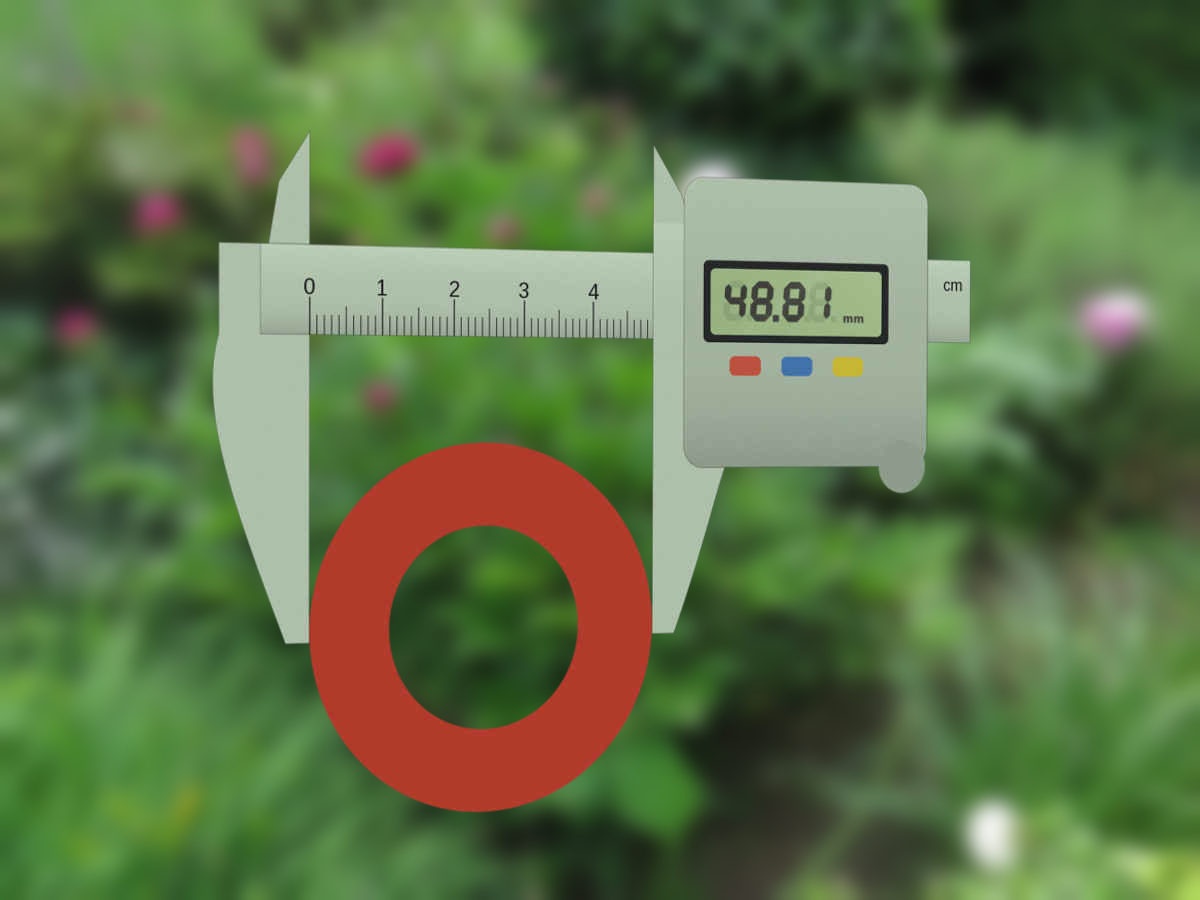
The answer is 48.81 mm
